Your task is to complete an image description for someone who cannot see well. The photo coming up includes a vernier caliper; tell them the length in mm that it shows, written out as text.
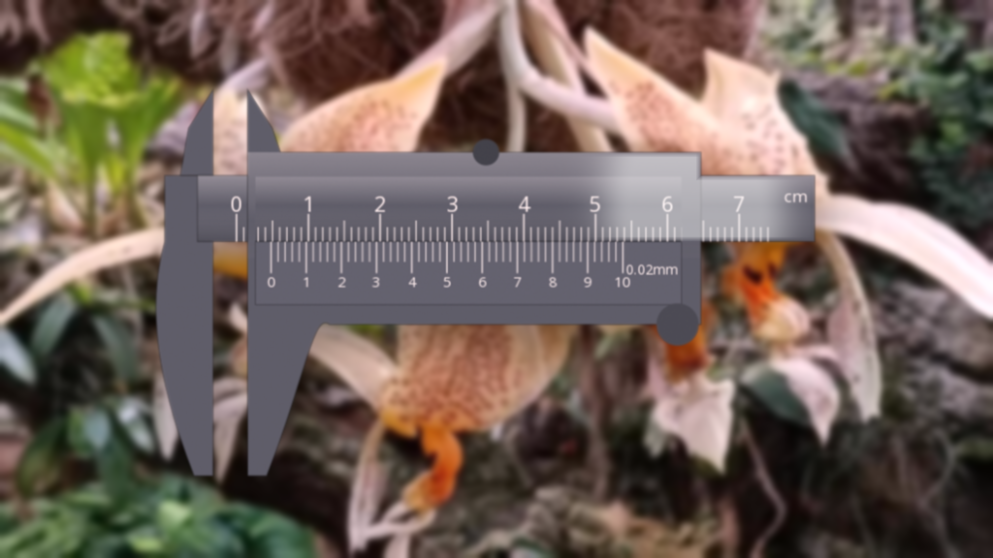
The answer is 4.8 mm
